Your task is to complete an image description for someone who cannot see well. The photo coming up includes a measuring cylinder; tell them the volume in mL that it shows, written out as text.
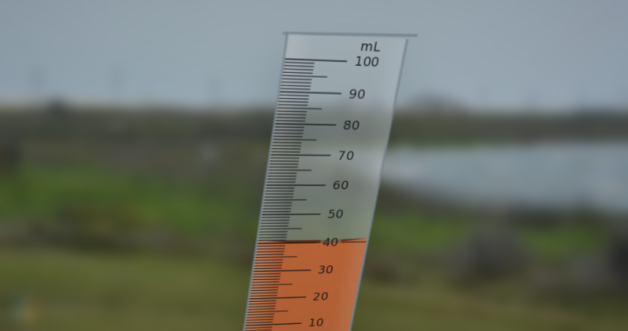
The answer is 40 mL
